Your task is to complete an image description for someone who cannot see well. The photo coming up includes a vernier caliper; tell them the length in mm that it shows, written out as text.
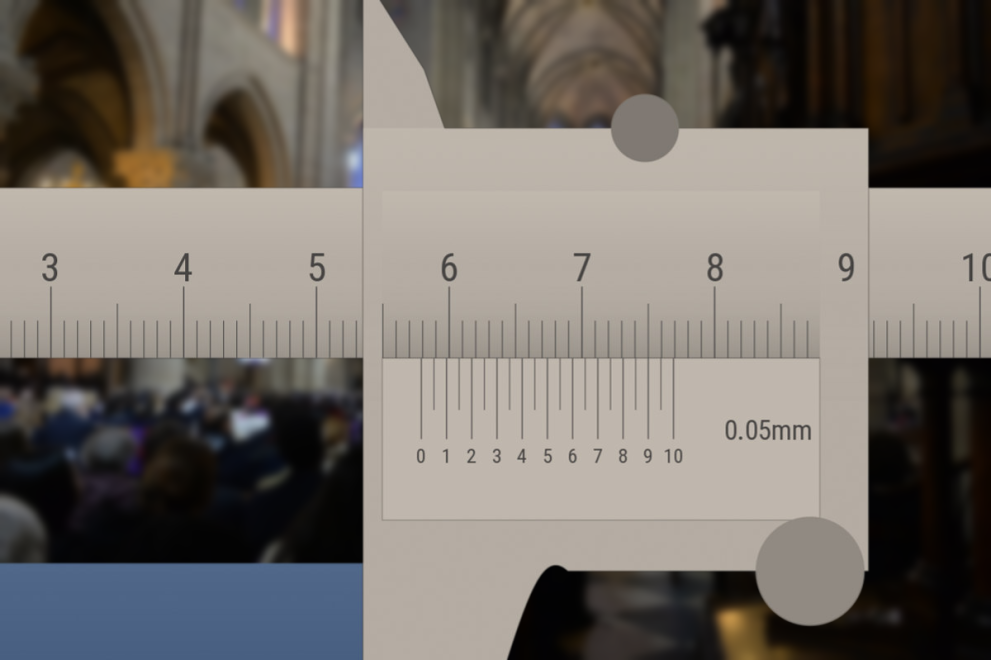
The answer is 57.9 mm
